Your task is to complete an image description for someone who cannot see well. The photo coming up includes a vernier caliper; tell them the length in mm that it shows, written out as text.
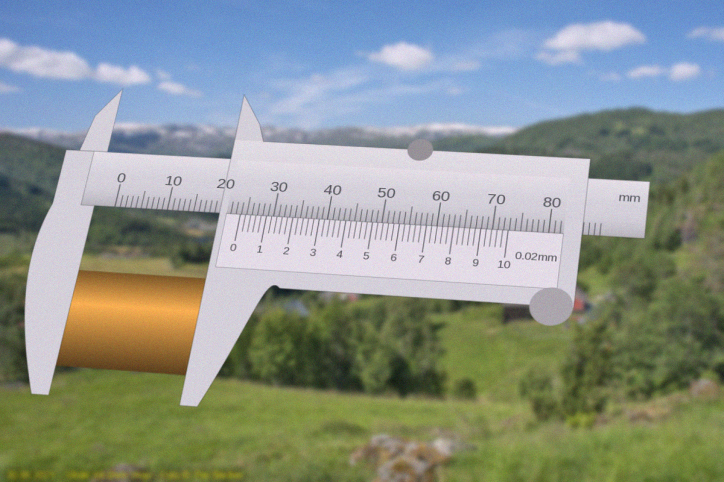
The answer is 23.8 mm
